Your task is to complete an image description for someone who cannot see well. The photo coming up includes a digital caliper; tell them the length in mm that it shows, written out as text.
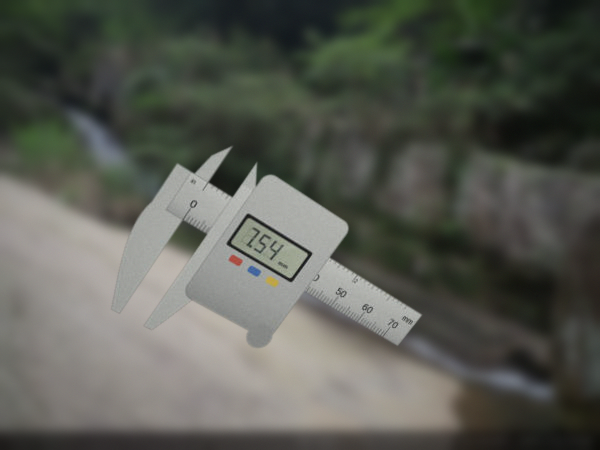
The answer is 7.54 mm
